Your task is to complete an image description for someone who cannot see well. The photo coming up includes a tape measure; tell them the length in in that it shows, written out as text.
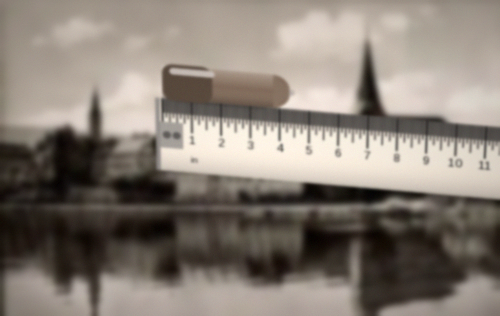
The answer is 4.5 in
